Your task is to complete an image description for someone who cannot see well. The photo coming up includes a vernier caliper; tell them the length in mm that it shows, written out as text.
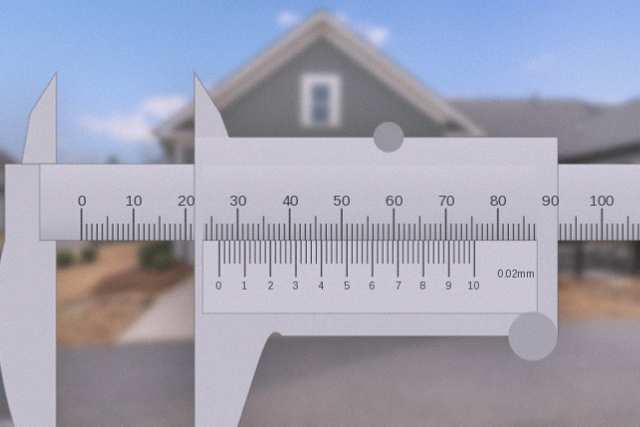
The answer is 26.5 mm
